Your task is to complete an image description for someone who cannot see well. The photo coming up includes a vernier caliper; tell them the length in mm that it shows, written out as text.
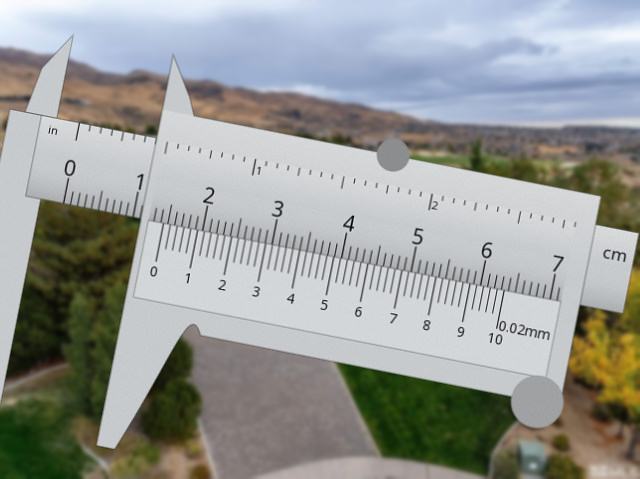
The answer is 14.4 mm
